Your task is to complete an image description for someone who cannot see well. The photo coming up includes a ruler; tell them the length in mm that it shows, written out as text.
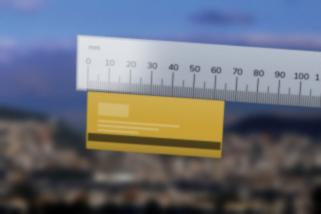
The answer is 65 mm
